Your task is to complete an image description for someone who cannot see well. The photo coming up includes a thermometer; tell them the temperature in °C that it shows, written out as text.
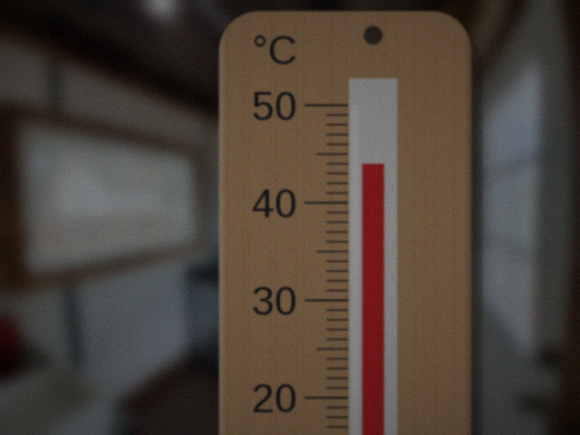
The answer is 44 °C
